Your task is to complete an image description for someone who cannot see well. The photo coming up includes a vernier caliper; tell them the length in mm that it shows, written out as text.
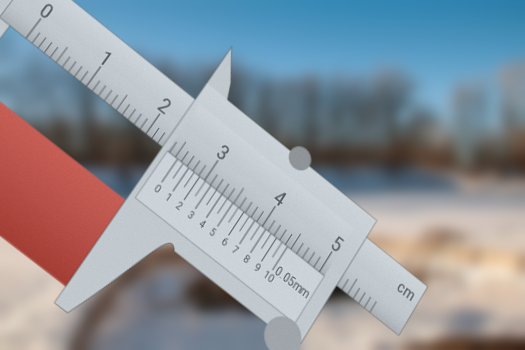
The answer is 25.4 mm
